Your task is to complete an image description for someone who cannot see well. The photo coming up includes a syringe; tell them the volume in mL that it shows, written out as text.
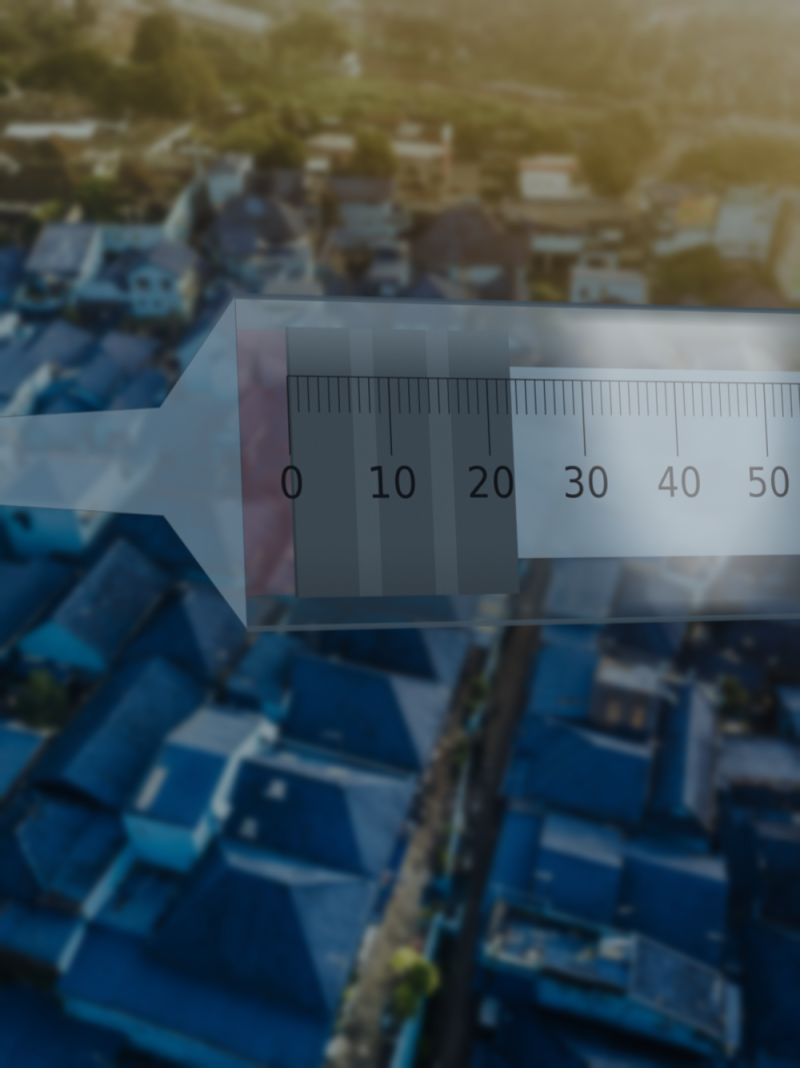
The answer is 0 mL
